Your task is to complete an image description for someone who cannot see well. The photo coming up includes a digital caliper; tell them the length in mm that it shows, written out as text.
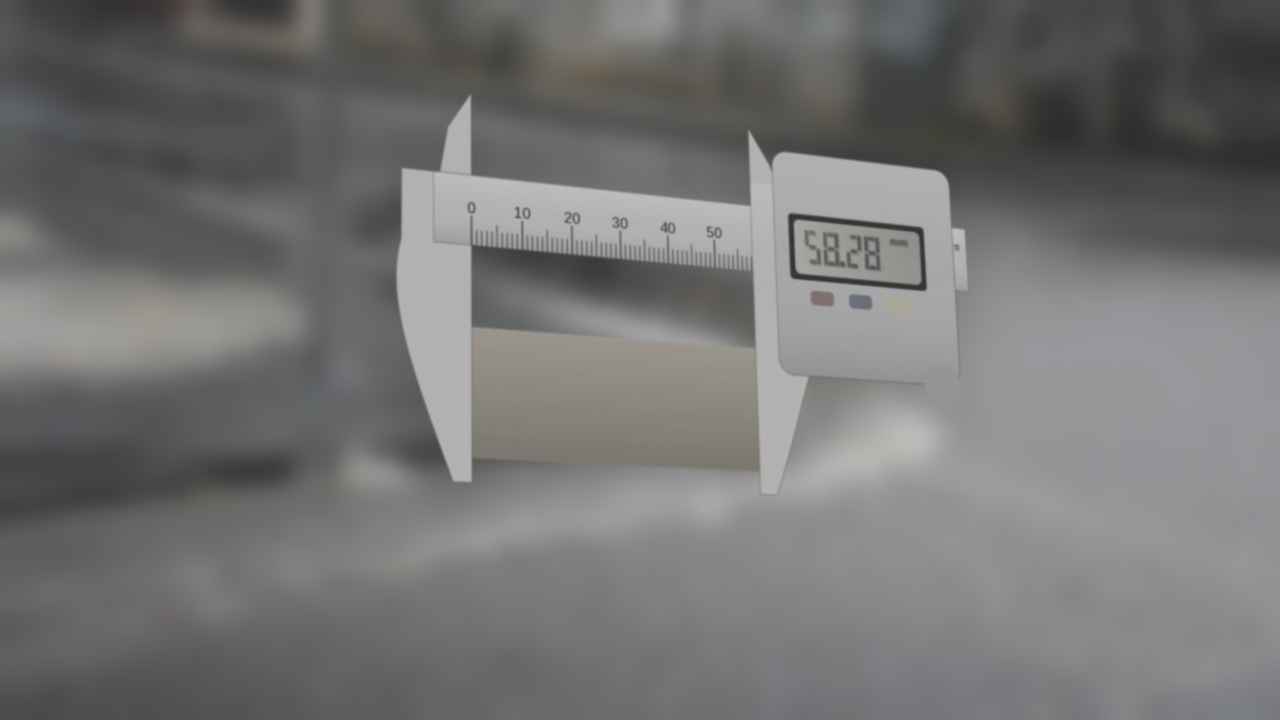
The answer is 58.28 mm
